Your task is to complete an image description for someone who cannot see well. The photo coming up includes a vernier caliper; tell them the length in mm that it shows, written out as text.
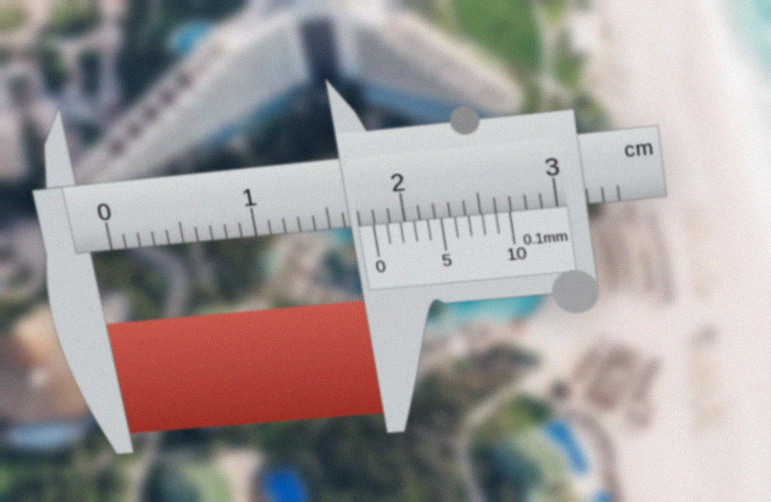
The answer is 17.9 mm
